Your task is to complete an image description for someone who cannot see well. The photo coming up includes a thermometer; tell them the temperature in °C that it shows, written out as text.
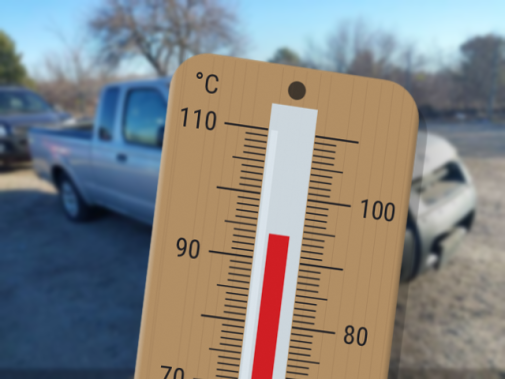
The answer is 94 °C
